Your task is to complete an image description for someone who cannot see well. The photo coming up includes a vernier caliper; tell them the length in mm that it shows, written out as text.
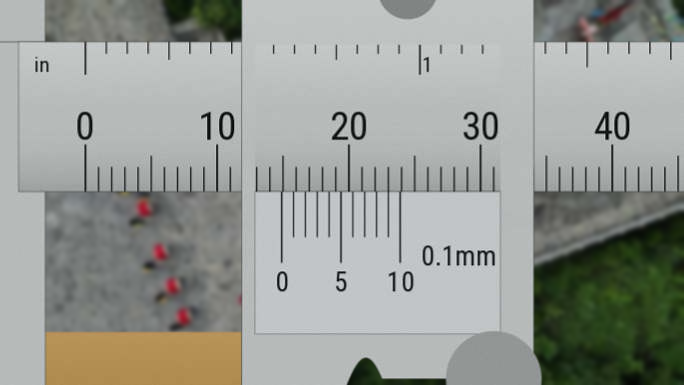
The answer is 14.9 mm
